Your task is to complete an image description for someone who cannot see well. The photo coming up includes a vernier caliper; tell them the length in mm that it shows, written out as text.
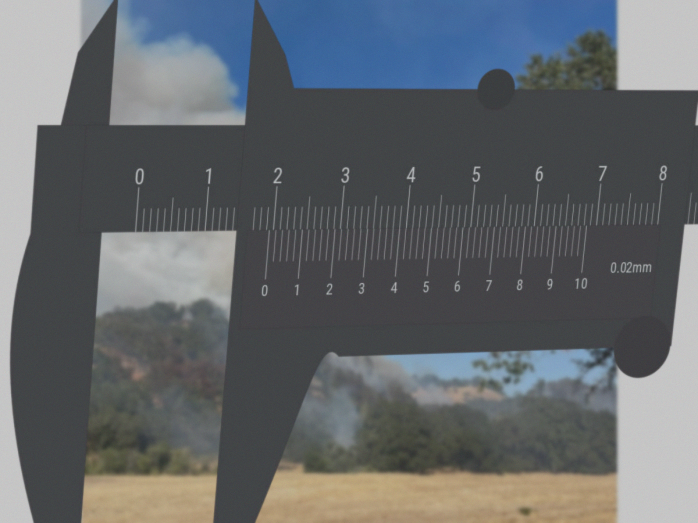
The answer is 19.4 mm
